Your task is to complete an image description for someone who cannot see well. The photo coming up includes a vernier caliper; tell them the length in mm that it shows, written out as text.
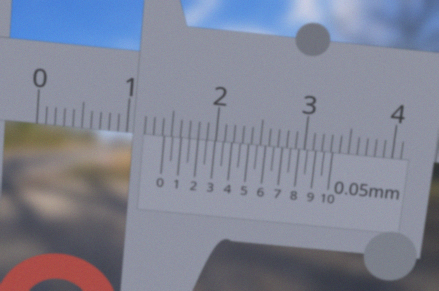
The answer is 14.2 mm
